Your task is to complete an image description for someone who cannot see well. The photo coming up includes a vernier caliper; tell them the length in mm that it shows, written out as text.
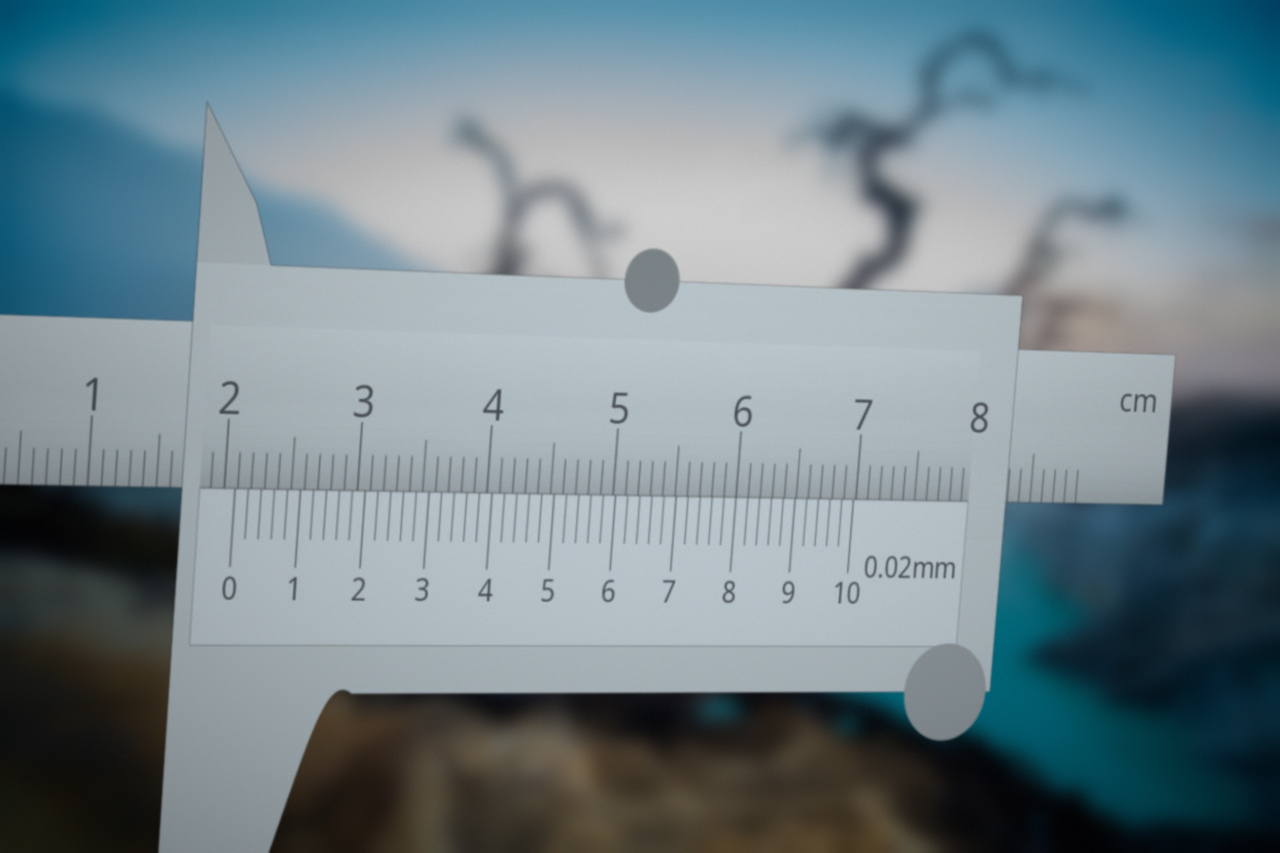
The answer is 20.8 mm
